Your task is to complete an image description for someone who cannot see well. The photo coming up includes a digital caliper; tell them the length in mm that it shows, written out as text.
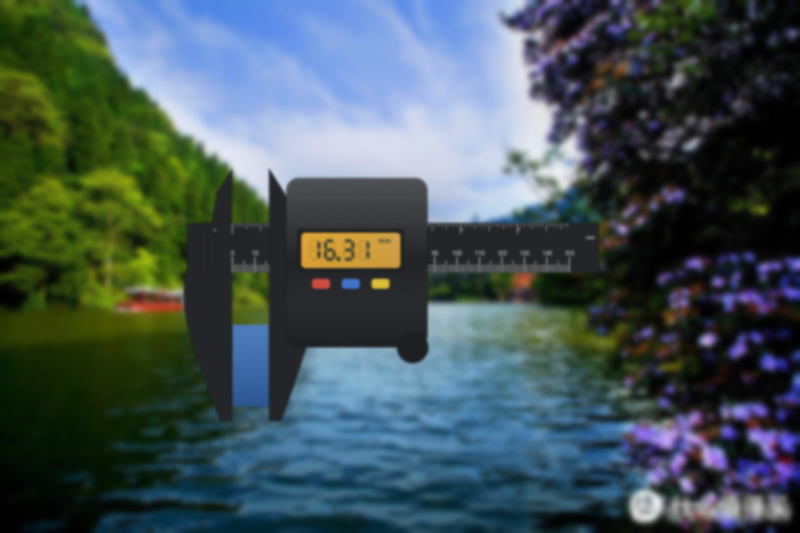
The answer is 16.31 mm
